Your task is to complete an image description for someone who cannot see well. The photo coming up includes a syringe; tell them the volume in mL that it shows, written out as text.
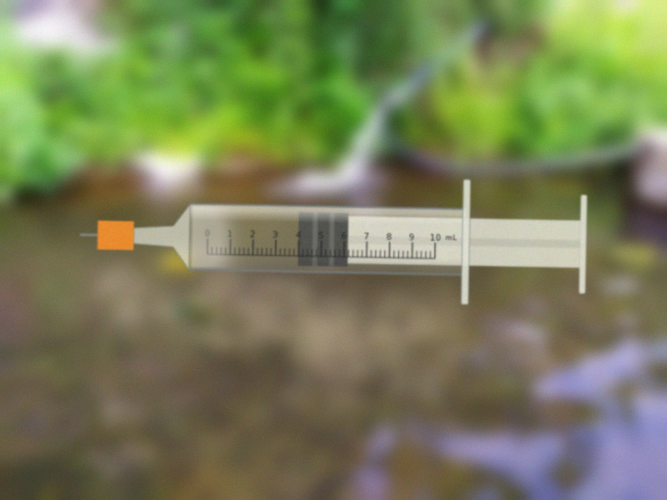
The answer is 4 mL
